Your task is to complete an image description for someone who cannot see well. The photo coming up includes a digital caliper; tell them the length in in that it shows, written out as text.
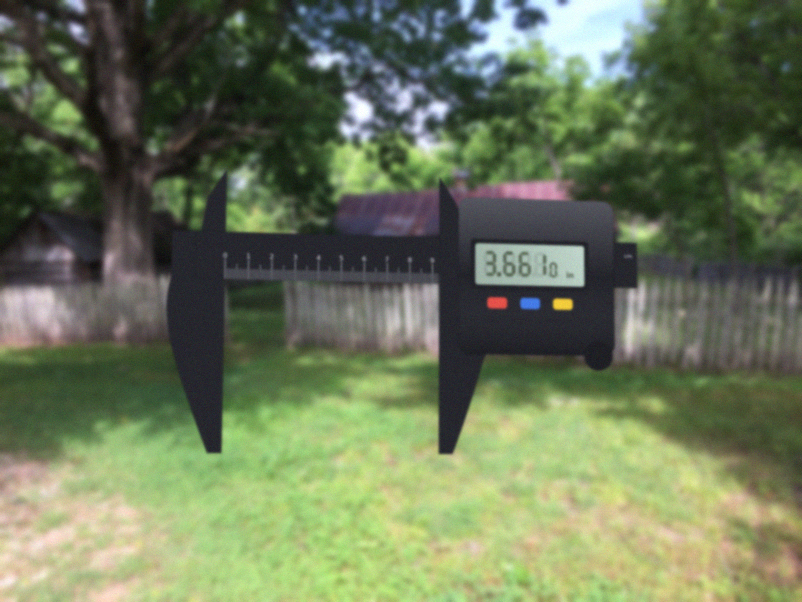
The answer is 3.6610 in
